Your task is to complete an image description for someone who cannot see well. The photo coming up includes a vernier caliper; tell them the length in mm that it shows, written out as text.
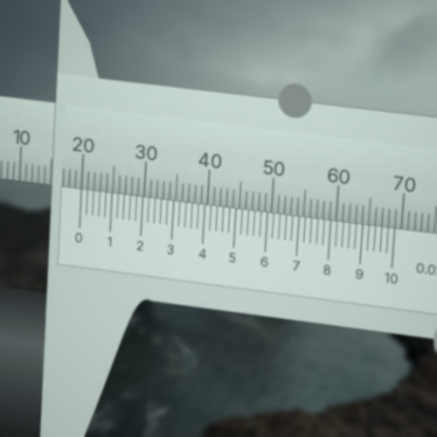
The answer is 20.0 mm
